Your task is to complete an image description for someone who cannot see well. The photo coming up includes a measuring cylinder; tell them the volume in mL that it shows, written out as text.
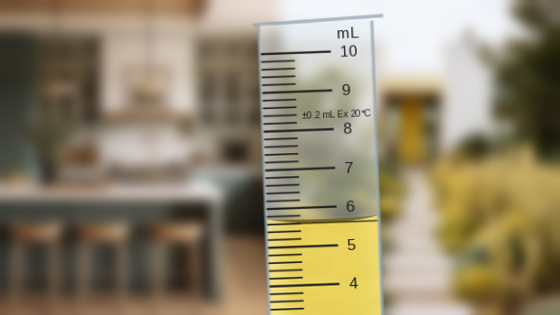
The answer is 5.6 mL
